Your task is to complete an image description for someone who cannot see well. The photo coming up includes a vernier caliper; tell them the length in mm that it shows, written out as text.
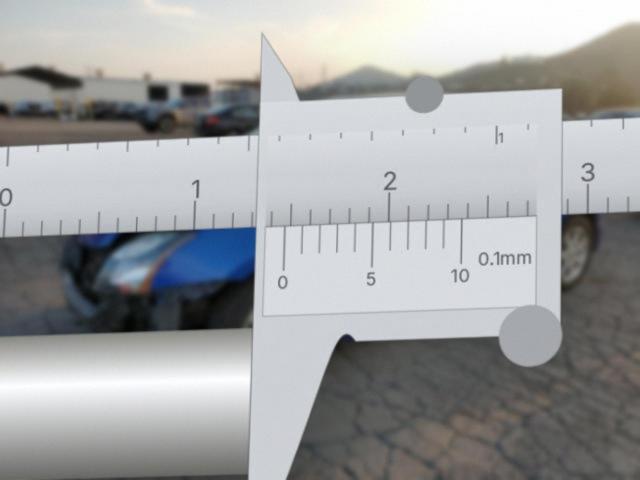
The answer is 14.7 mm
